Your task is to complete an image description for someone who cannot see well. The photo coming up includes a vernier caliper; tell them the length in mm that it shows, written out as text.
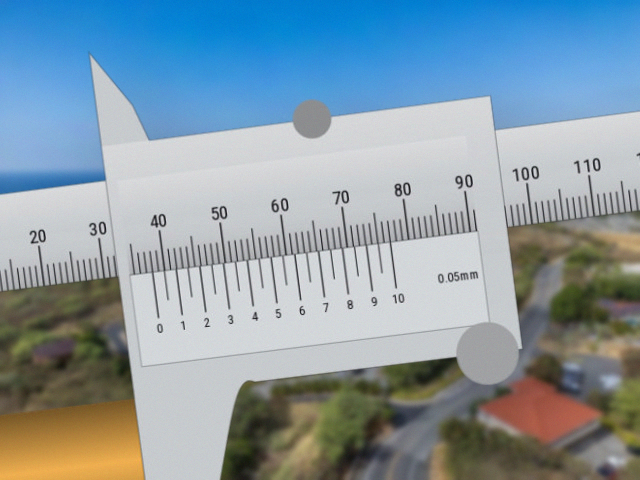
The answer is 38.0 mm
